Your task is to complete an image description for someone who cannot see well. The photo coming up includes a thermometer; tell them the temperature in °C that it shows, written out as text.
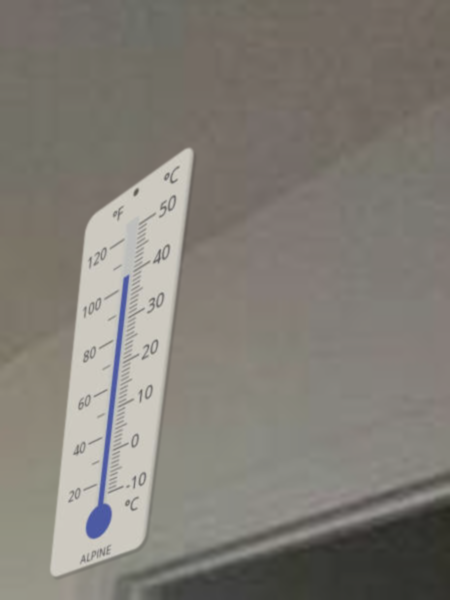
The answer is 40 °C
